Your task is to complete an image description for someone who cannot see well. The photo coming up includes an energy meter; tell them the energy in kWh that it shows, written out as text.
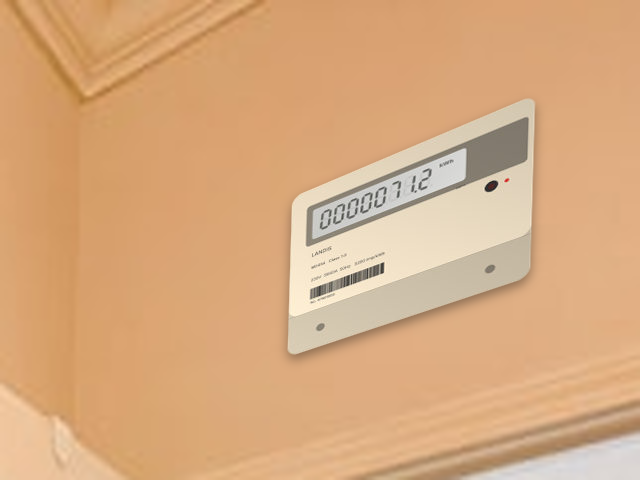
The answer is 71.2 kWh
